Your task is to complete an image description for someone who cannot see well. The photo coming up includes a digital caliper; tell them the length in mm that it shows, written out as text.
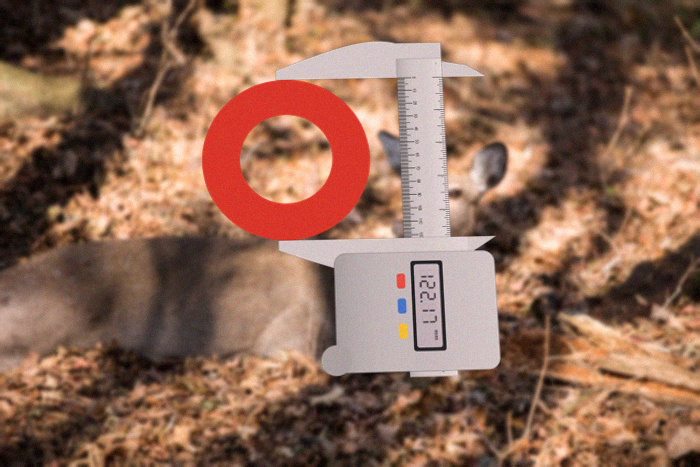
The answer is 122.17 mm
